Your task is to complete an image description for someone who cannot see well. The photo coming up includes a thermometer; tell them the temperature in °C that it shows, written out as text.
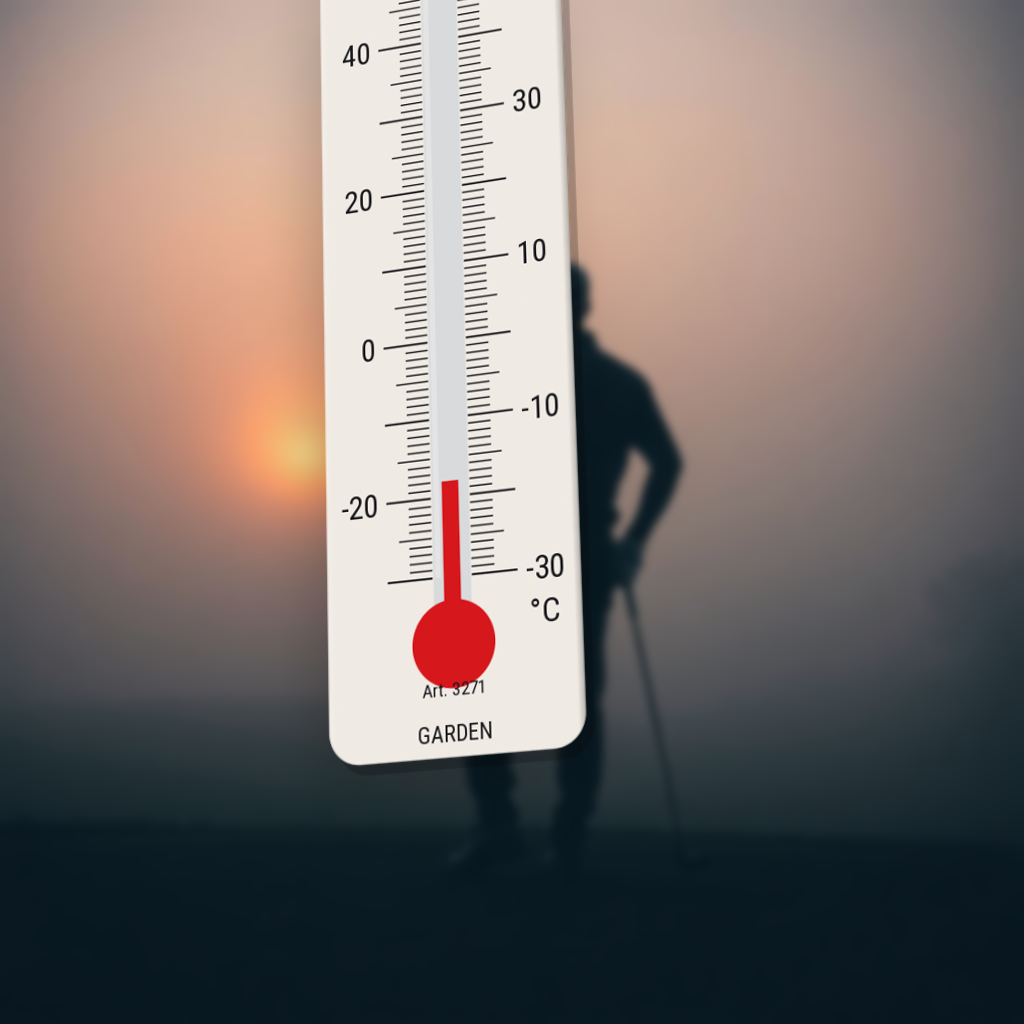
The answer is -18 °C
